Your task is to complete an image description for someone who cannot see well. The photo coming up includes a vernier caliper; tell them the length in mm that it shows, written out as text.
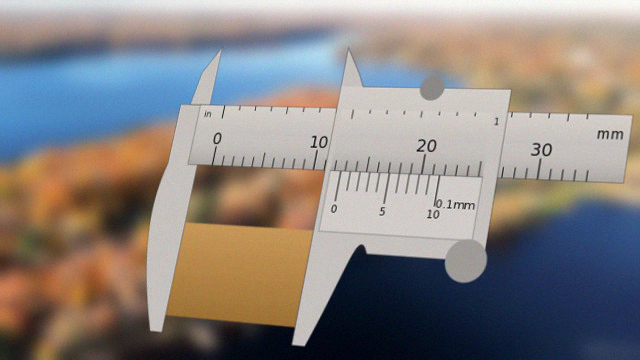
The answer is 12.6 mm
